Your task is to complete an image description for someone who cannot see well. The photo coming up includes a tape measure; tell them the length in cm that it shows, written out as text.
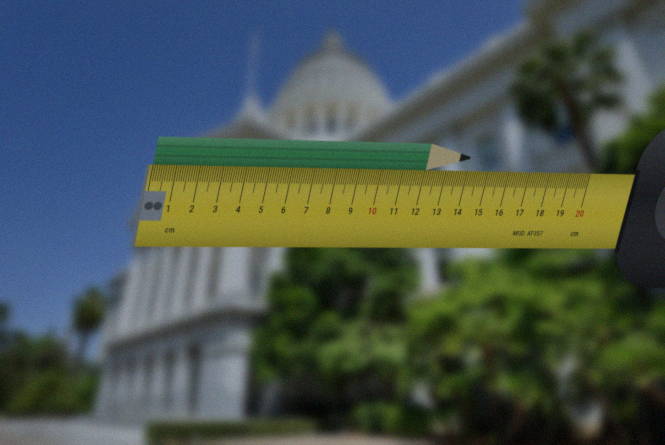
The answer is 14 cm
